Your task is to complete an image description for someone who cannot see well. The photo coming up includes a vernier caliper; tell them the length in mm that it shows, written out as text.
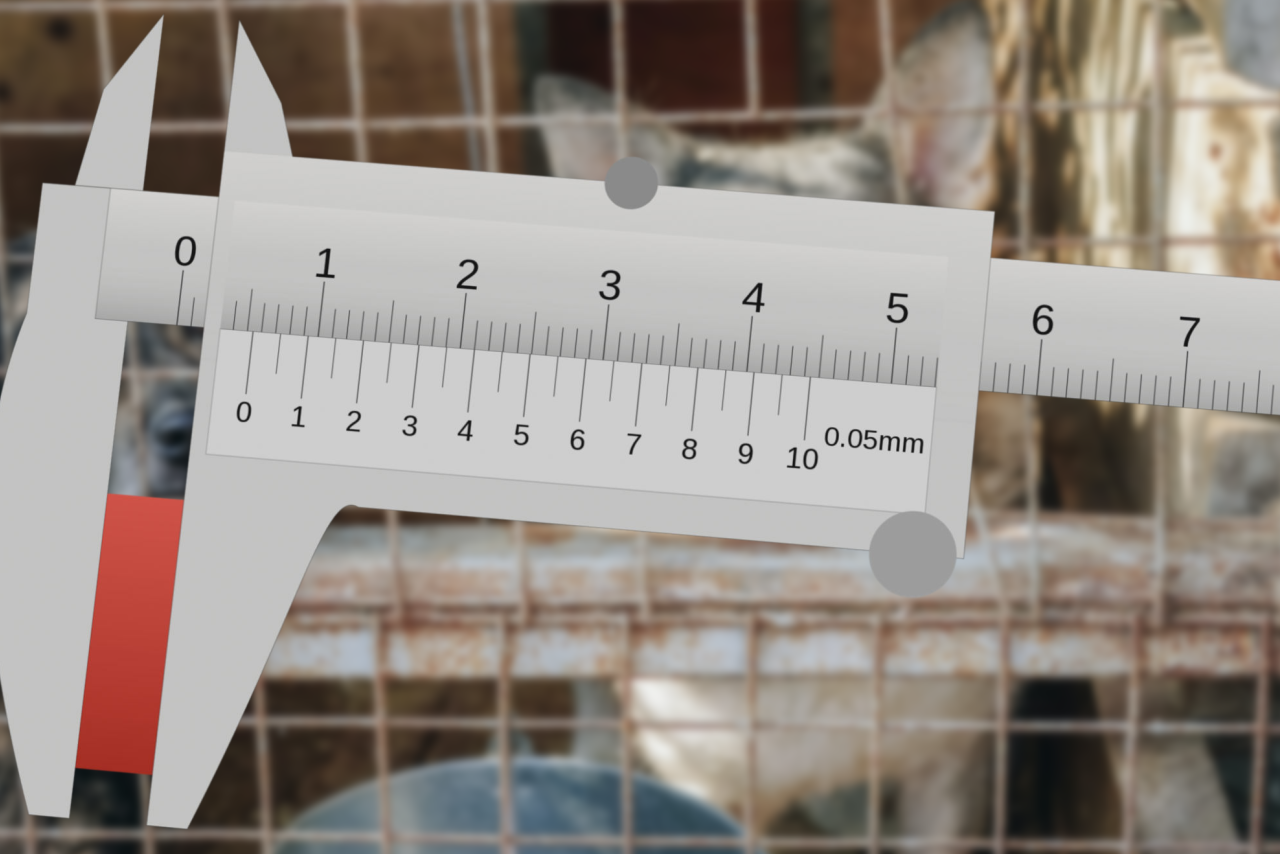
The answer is 5.4 mm
